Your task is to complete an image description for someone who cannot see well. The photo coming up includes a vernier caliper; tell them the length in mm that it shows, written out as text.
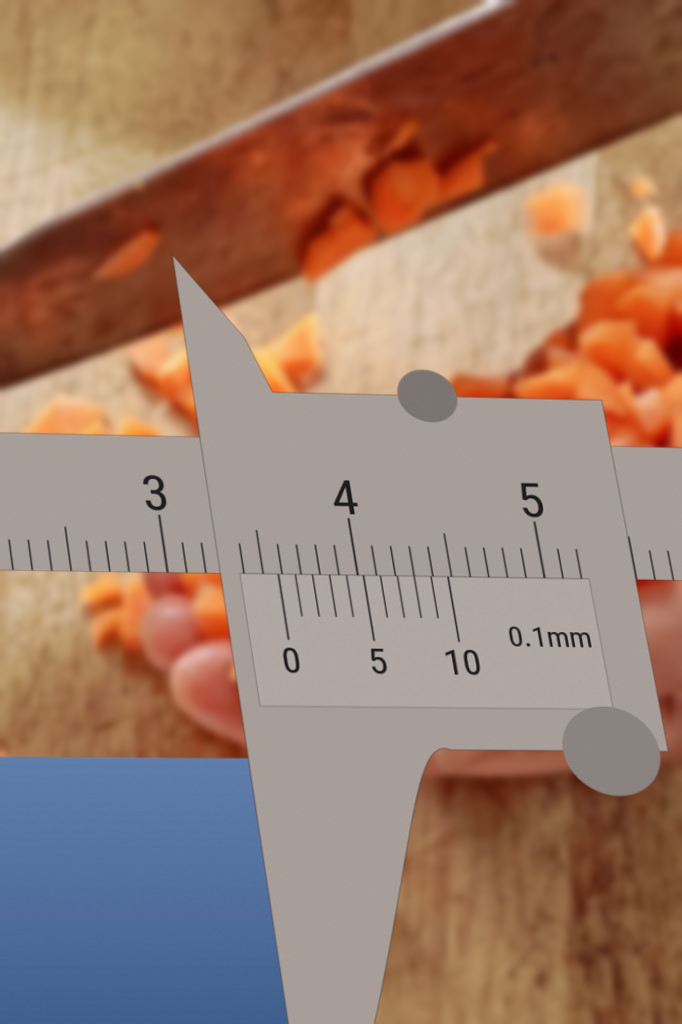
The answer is 35.8 mm
